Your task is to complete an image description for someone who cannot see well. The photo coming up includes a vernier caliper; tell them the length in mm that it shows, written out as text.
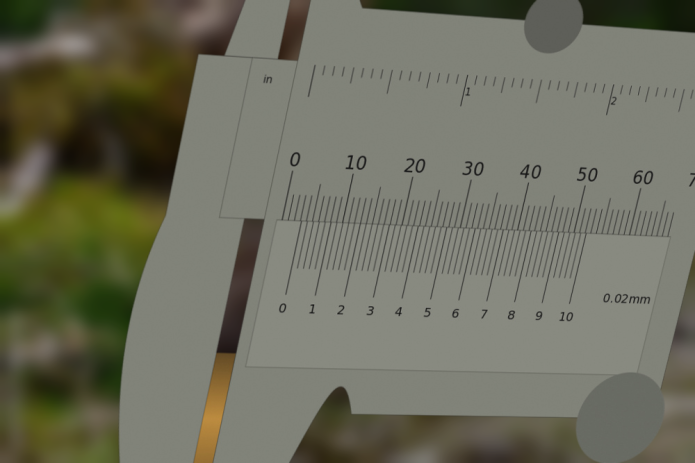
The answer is 3.2 mm
